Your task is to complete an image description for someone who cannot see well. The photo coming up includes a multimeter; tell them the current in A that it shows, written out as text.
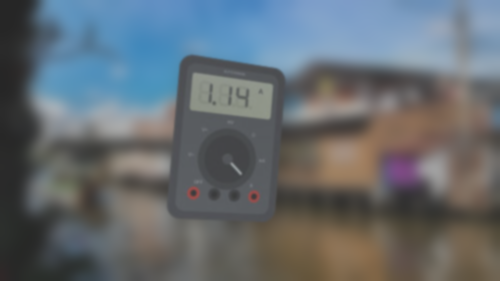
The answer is 1.14 A
